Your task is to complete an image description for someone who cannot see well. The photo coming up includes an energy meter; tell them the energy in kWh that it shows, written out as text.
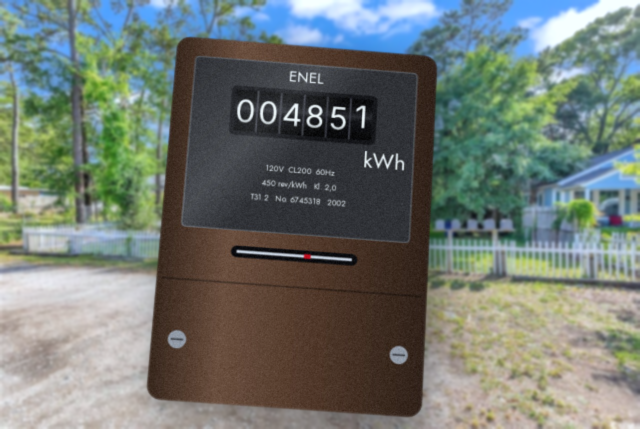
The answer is 4851 kWh
